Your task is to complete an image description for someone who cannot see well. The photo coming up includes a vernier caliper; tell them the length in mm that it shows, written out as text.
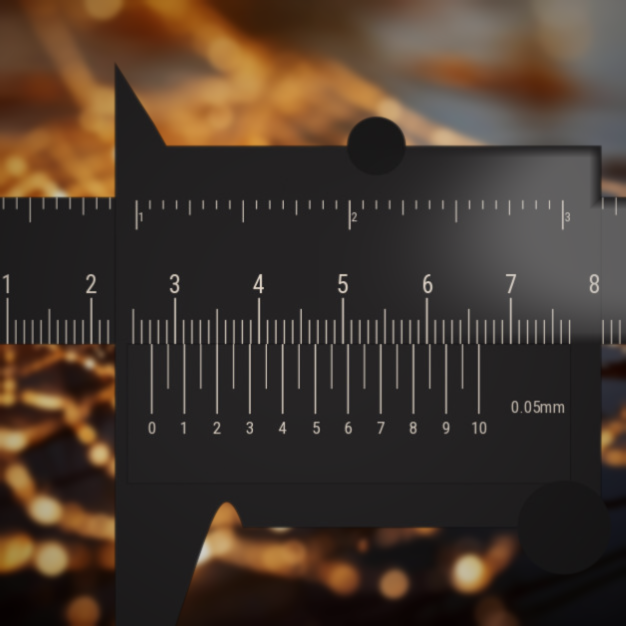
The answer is 27.2 mm
